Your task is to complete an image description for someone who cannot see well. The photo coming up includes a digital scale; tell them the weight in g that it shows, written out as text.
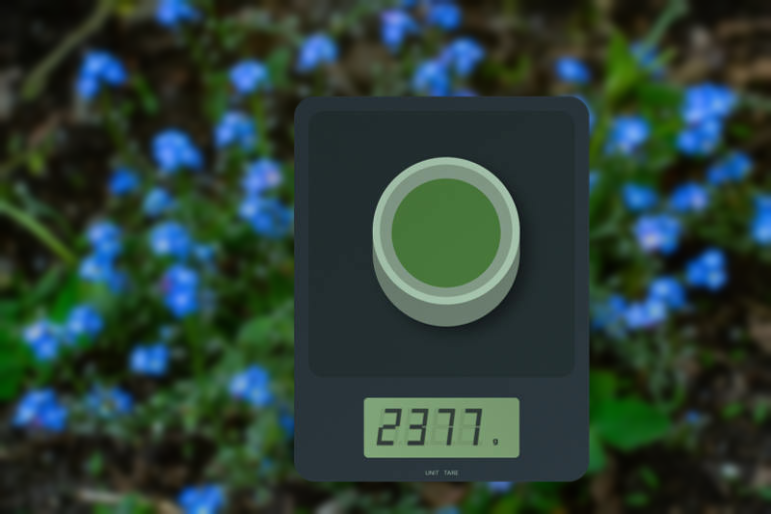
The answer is 2377 g
